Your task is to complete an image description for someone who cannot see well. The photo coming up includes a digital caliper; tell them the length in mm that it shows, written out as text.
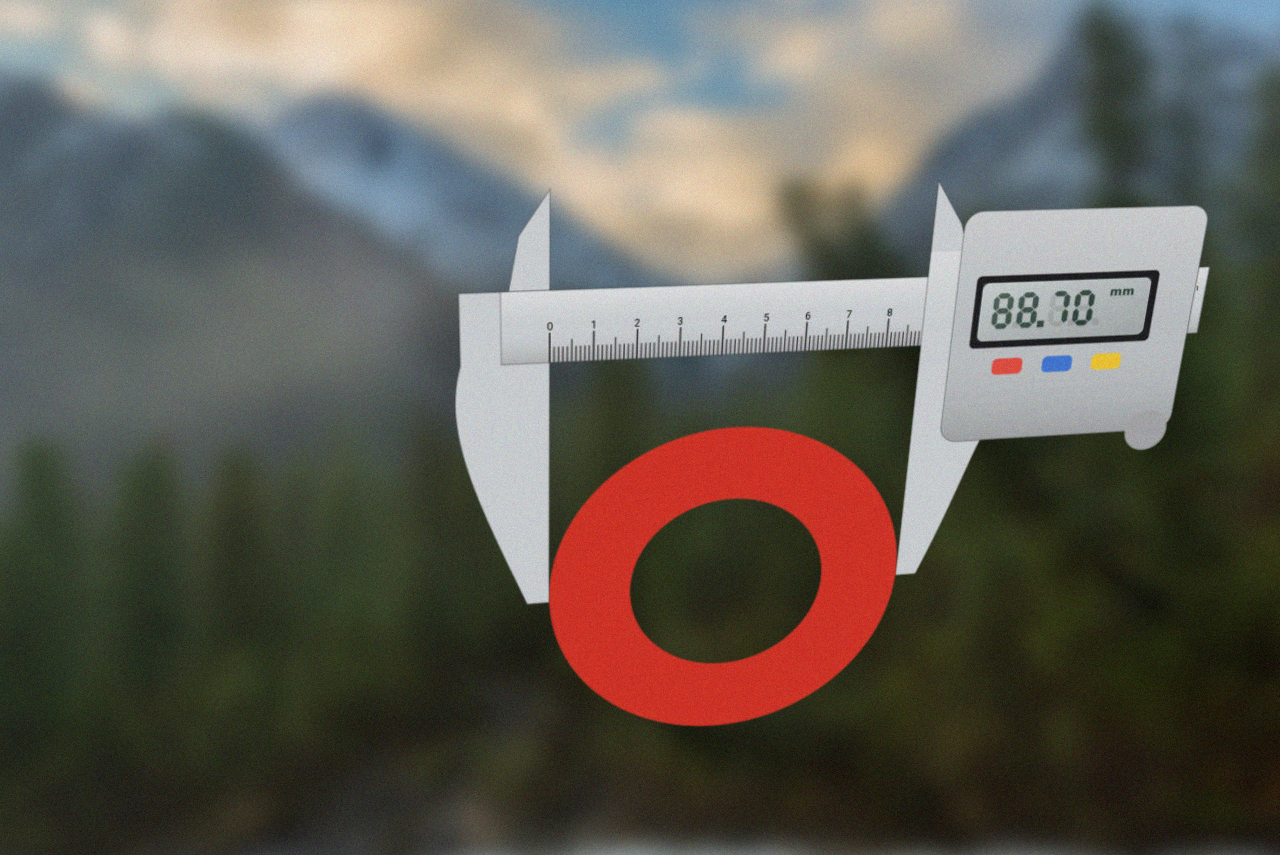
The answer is 88.70 mm
